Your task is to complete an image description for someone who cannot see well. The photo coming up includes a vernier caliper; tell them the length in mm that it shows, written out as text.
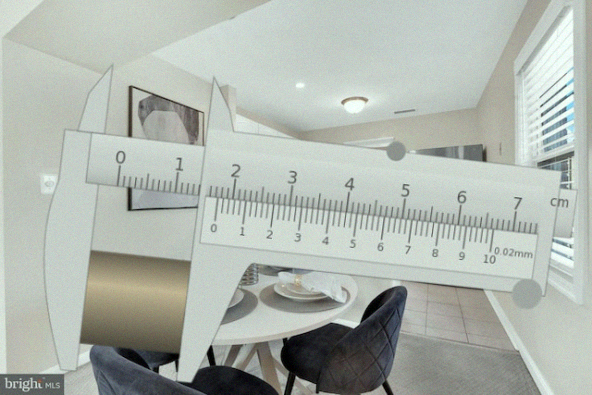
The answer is 17.4 mm
